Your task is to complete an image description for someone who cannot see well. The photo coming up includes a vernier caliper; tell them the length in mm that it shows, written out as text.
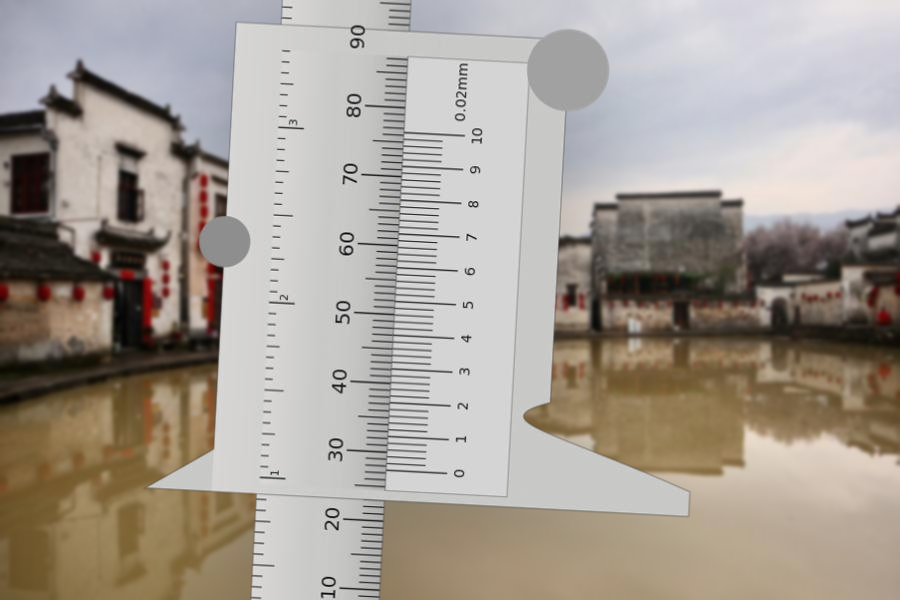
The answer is 27.4 mm
